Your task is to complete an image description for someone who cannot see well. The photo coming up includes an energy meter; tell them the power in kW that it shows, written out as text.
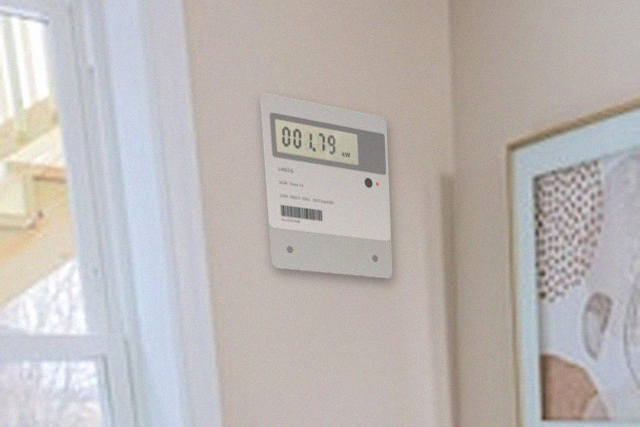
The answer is 1.79 kW
